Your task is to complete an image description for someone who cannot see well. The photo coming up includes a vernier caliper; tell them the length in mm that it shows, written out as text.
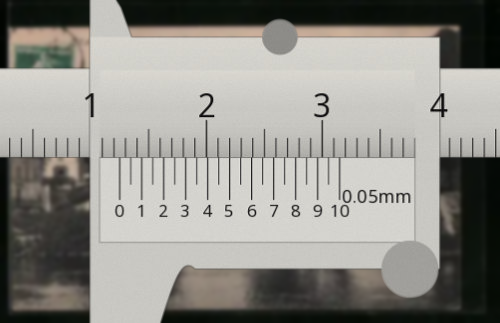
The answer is 12.5 mm
